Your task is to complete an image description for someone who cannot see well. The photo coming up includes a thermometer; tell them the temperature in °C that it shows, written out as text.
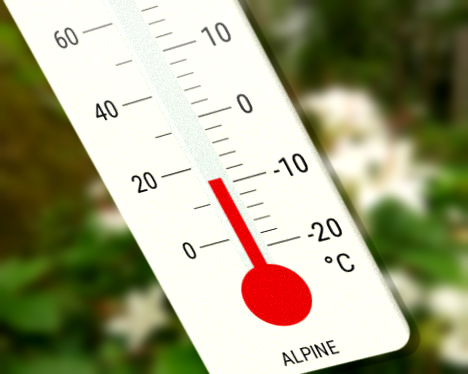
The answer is -9 °C
